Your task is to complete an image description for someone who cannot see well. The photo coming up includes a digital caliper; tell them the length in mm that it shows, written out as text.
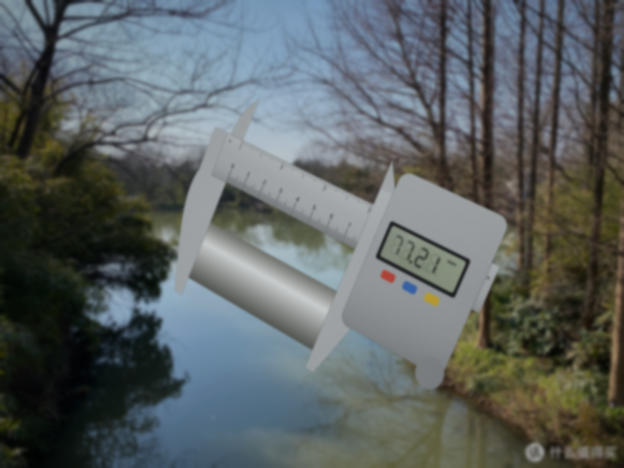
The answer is 77.21 mm
